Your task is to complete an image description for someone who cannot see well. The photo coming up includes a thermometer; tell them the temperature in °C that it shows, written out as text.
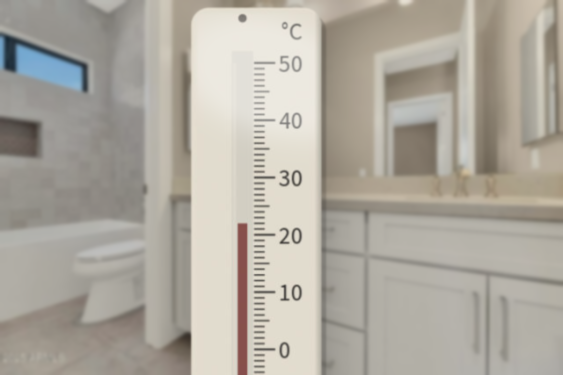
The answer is 22 °C
